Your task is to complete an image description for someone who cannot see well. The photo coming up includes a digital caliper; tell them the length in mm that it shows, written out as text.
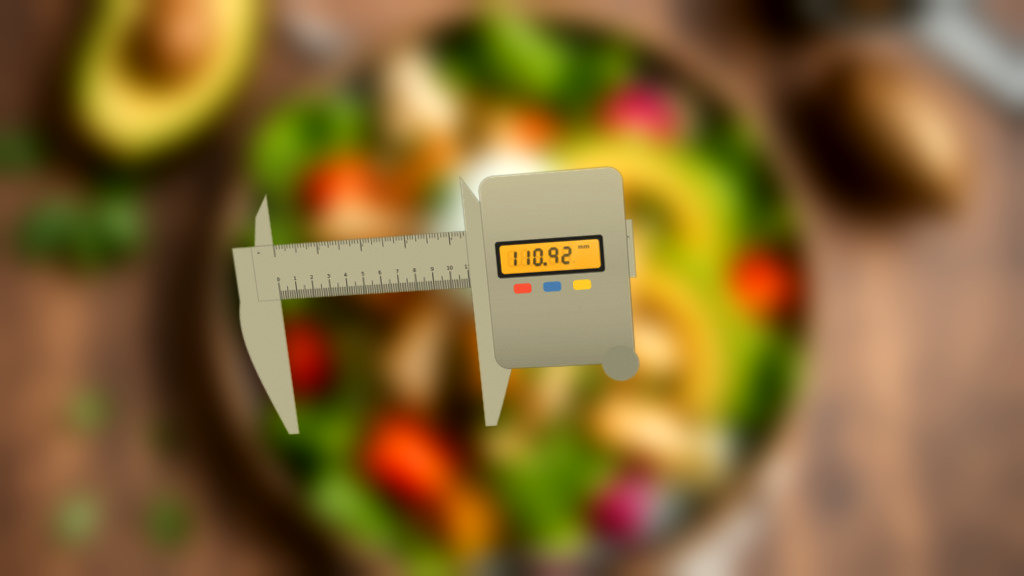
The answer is 110.92 mm
